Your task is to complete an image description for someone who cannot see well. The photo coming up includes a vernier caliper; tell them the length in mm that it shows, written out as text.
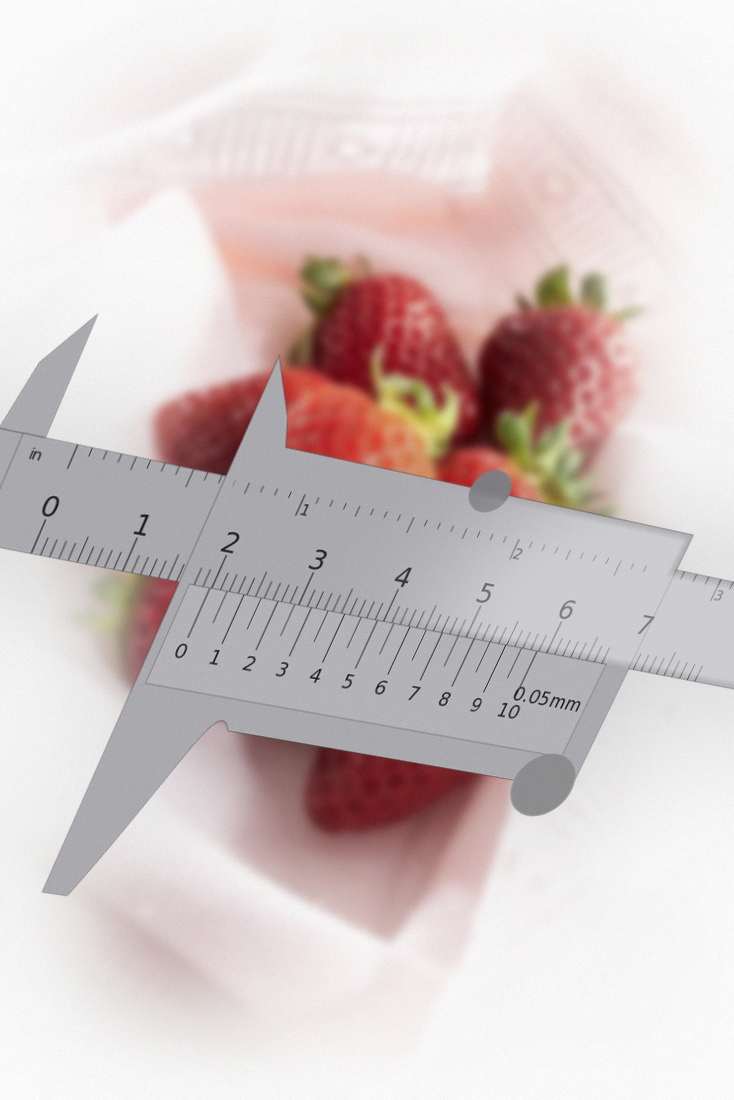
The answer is 19.8 mm
